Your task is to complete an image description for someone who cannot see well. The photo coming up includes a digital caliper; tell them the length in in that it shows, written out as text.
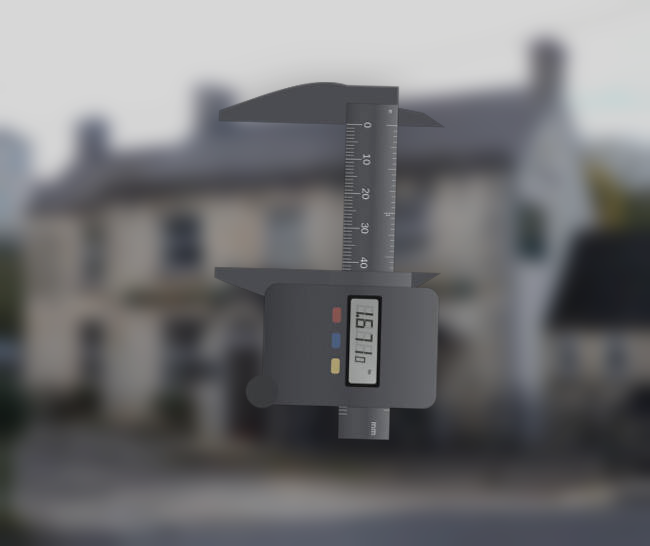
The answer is 1.6710 in
